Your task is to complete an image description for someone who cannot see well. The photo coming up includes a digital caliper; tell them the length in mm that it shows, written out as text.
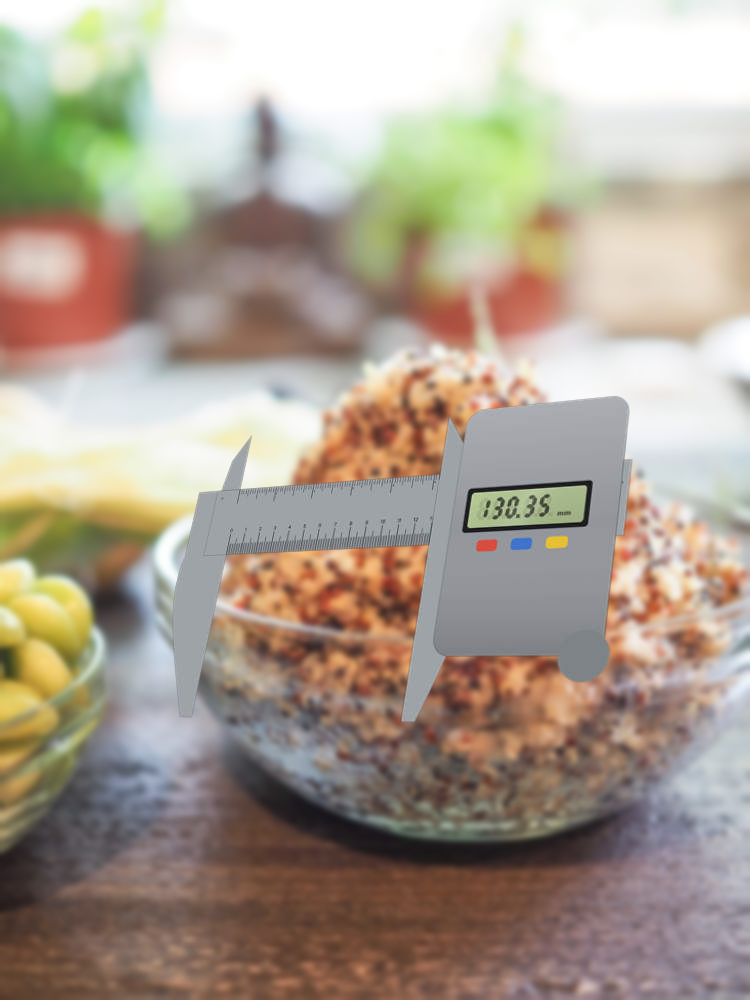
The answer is 130.35 mm
